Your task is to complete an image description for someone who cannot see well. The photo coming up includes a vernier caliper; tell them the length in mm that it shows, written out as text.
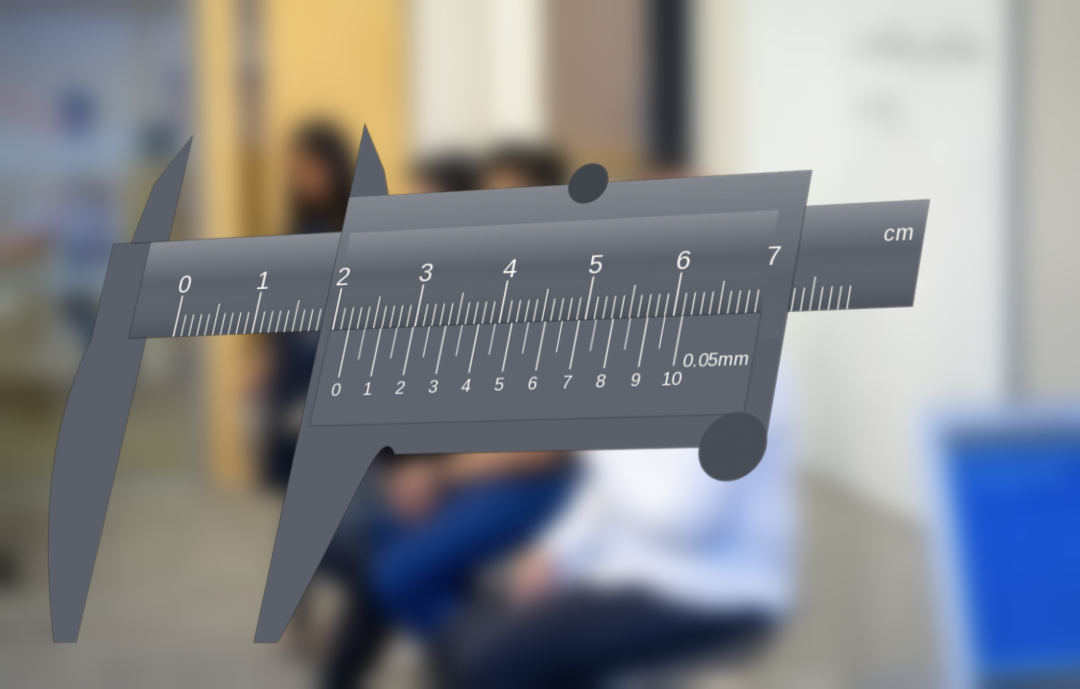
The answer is 22.0 mm
